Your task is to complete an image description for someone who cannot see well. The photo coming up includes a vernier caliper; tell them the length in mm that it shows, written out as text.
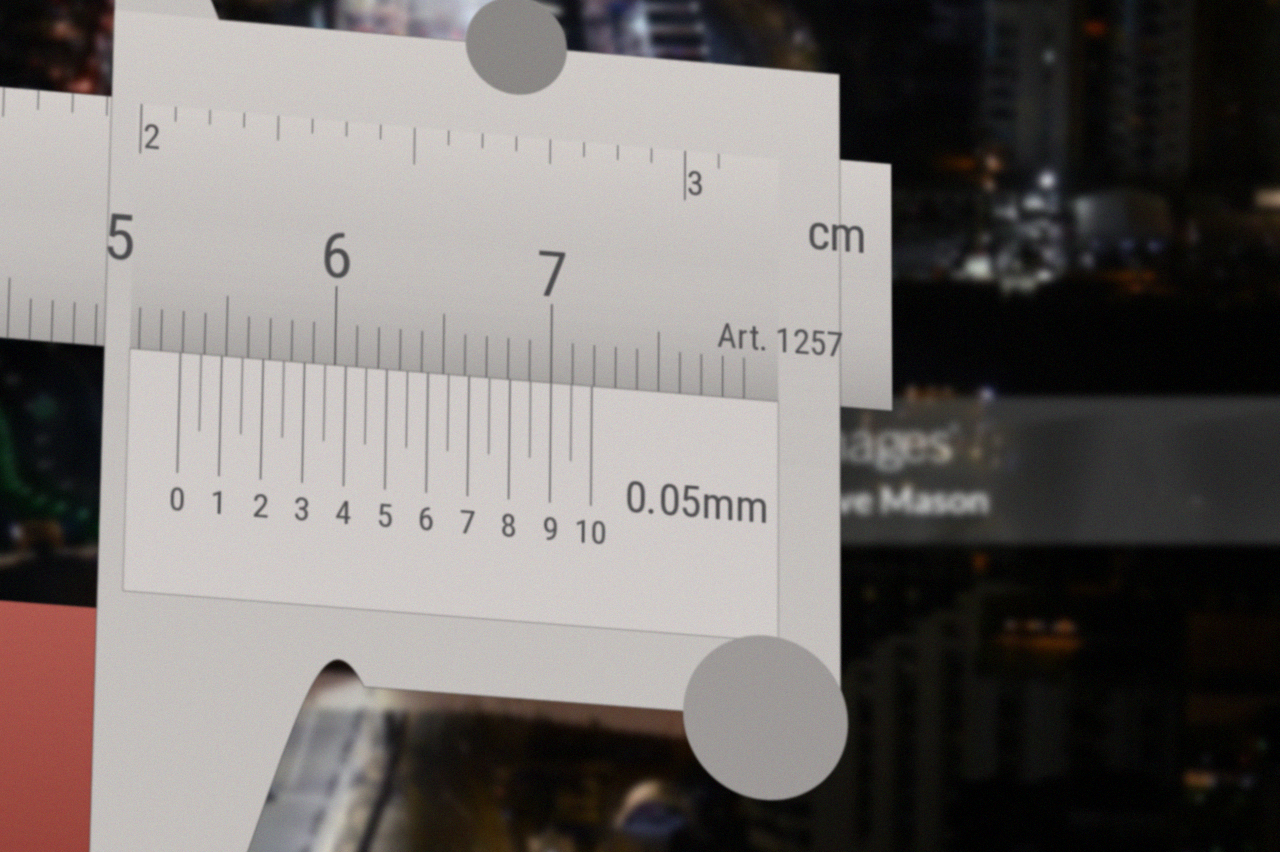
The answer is 52.9 mm
